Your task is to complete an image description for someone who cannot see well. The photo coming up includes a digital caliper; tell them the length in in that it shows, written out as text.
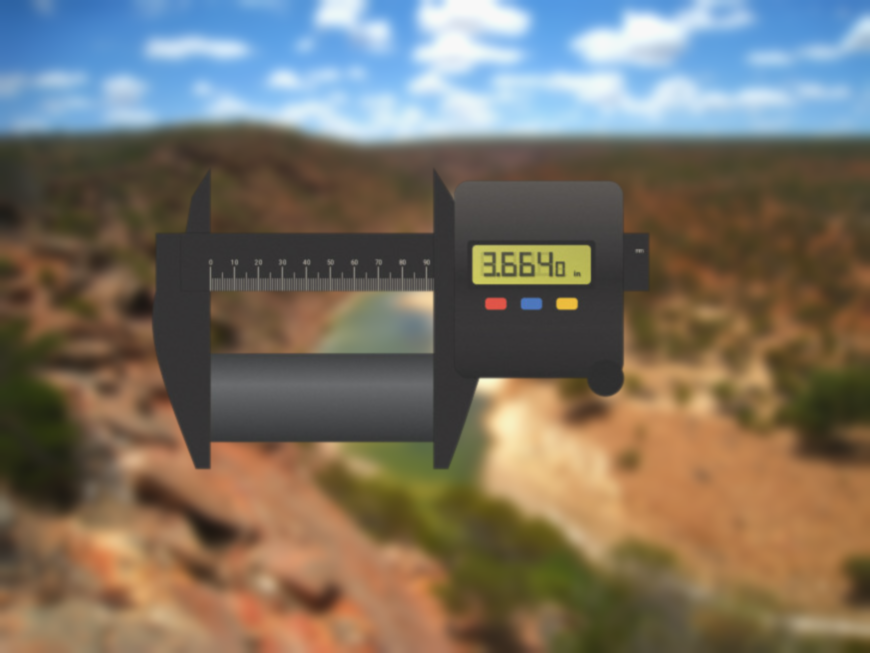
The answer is 3.6640 in
